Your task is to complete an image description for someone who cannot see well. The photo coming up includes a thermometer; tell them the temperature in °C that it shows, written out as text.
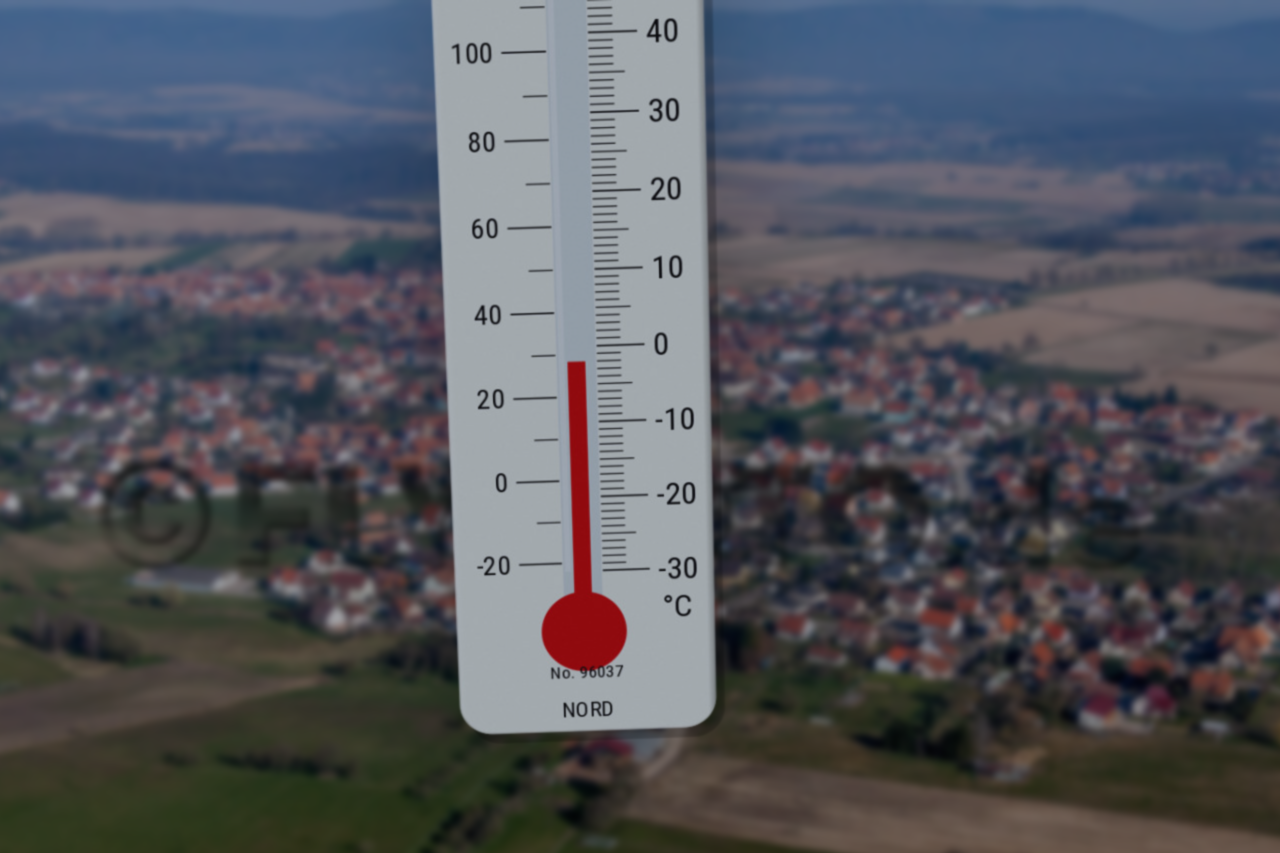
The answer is -2 °C
